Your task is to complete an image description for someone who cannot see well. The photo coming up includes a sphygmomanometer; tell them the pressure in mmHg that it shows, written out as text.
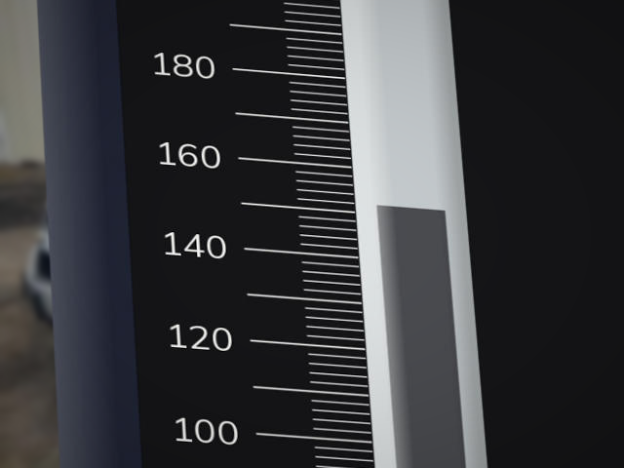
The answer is 152 mmHg
